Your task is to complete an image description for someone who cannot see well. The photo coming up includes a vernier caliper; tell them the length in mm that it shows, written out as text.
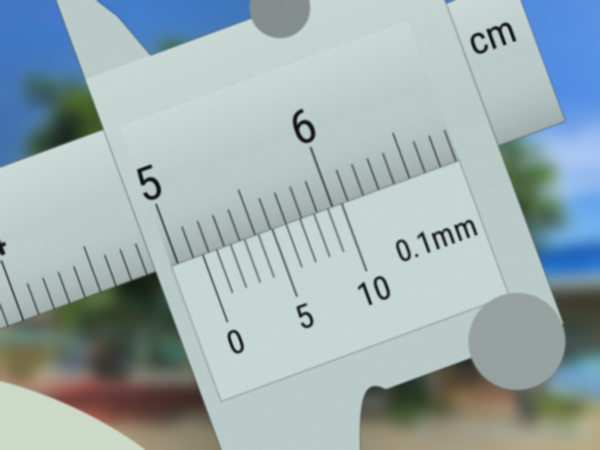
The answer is 51.6 mm
